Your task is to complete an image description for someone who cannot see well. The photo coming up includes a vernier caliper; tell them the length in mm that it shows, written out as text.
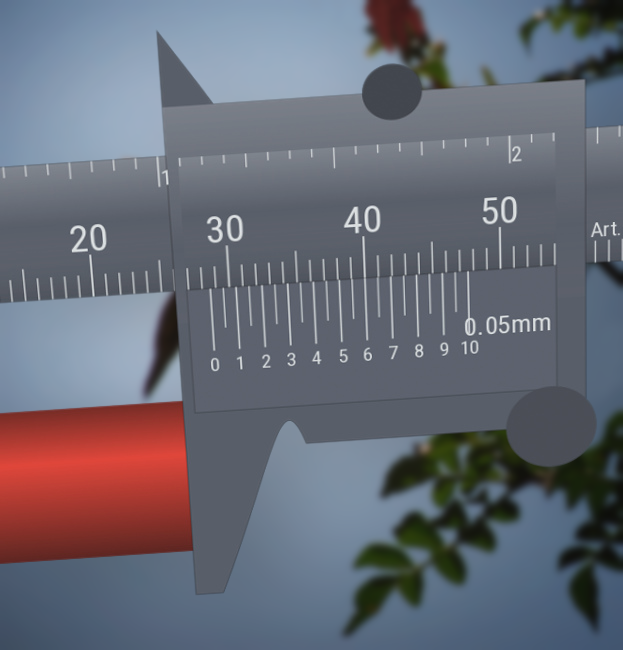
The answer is 28.6 mm
